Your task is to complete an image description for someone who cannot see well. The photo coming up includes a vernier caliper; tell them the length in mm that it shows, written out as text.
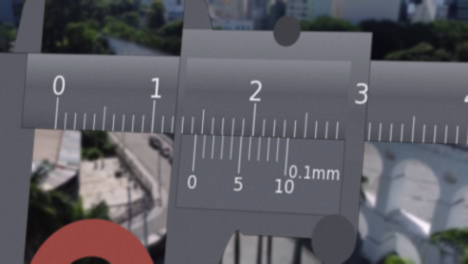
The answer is 14.4 mm
